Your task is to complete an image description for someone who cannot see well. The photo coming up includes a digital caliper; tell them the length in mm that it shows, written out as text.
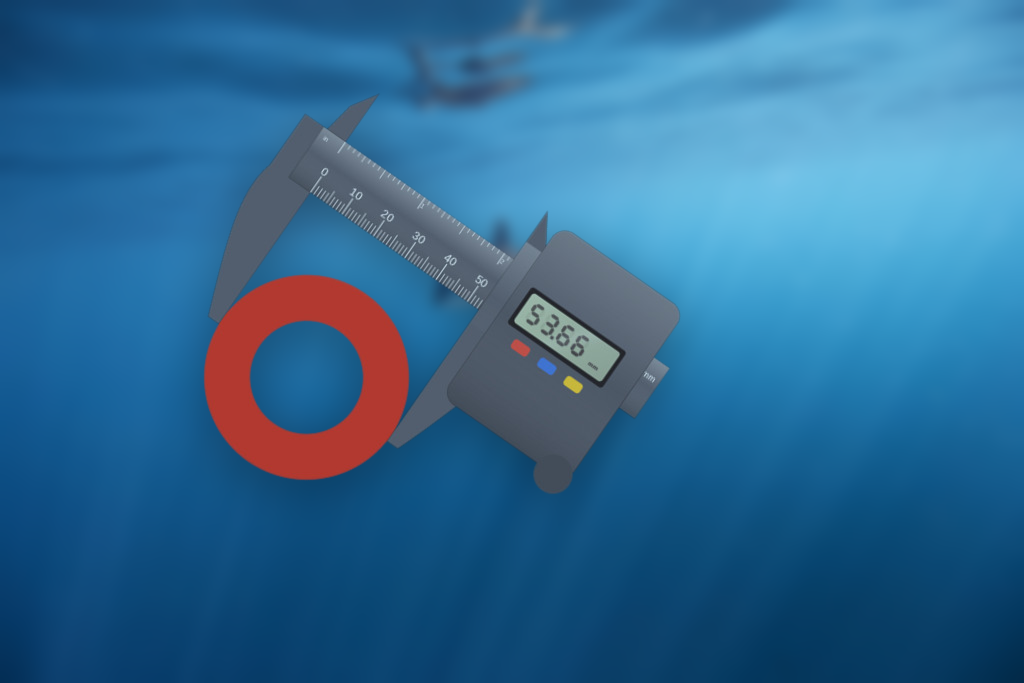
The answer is 53.66 mm
